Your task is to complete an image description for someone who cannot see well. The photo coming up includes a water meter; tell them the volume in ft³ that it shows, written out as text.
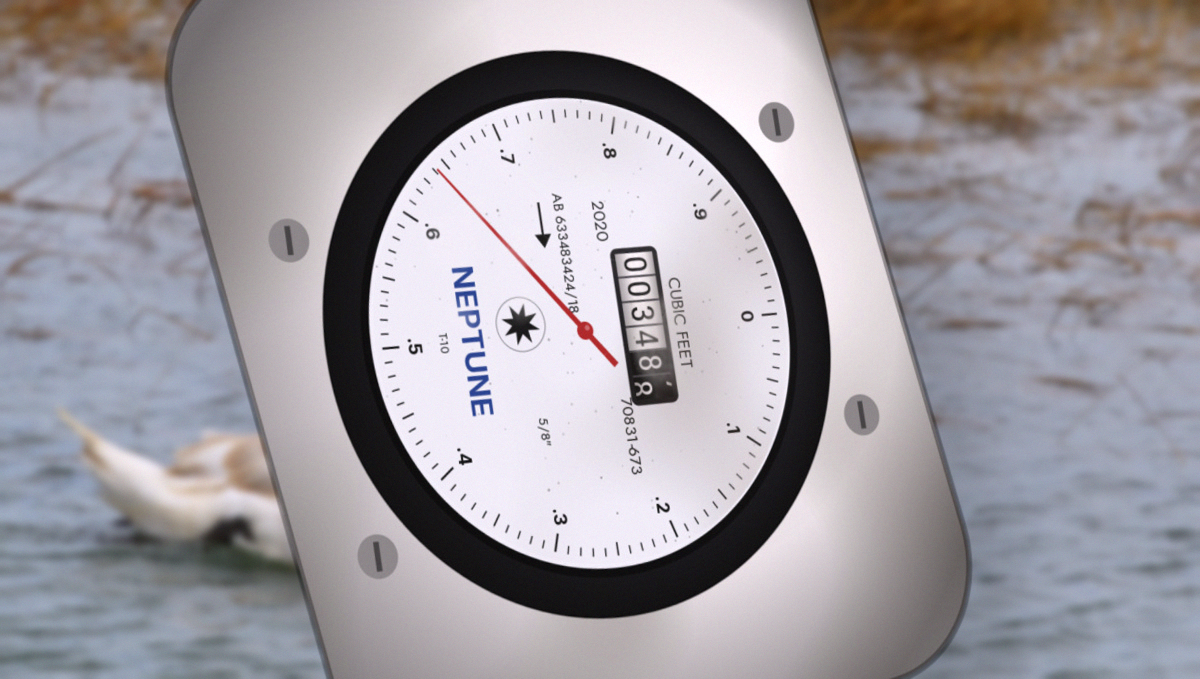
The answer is 3487.64 ft³
